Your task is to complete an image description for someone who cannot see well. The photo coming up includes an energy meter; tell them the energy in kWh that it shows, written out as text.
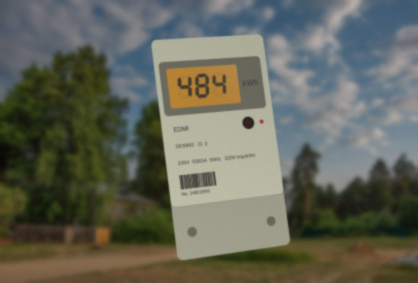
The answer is 484 kWh
